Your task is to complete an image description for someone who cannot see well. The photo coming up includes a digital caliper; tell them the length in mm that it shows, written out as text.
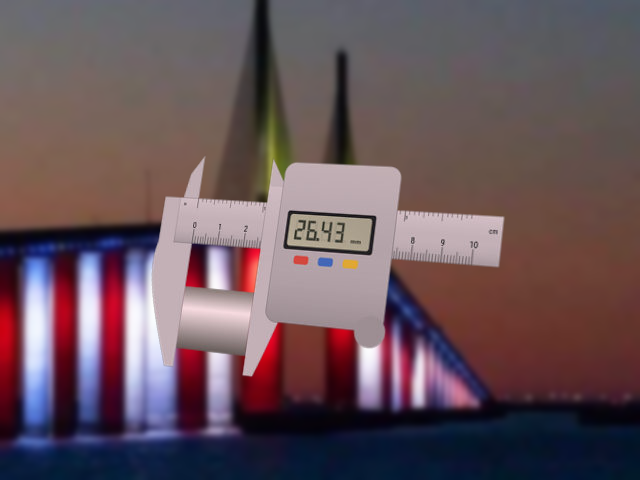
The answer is 26.43 mm
